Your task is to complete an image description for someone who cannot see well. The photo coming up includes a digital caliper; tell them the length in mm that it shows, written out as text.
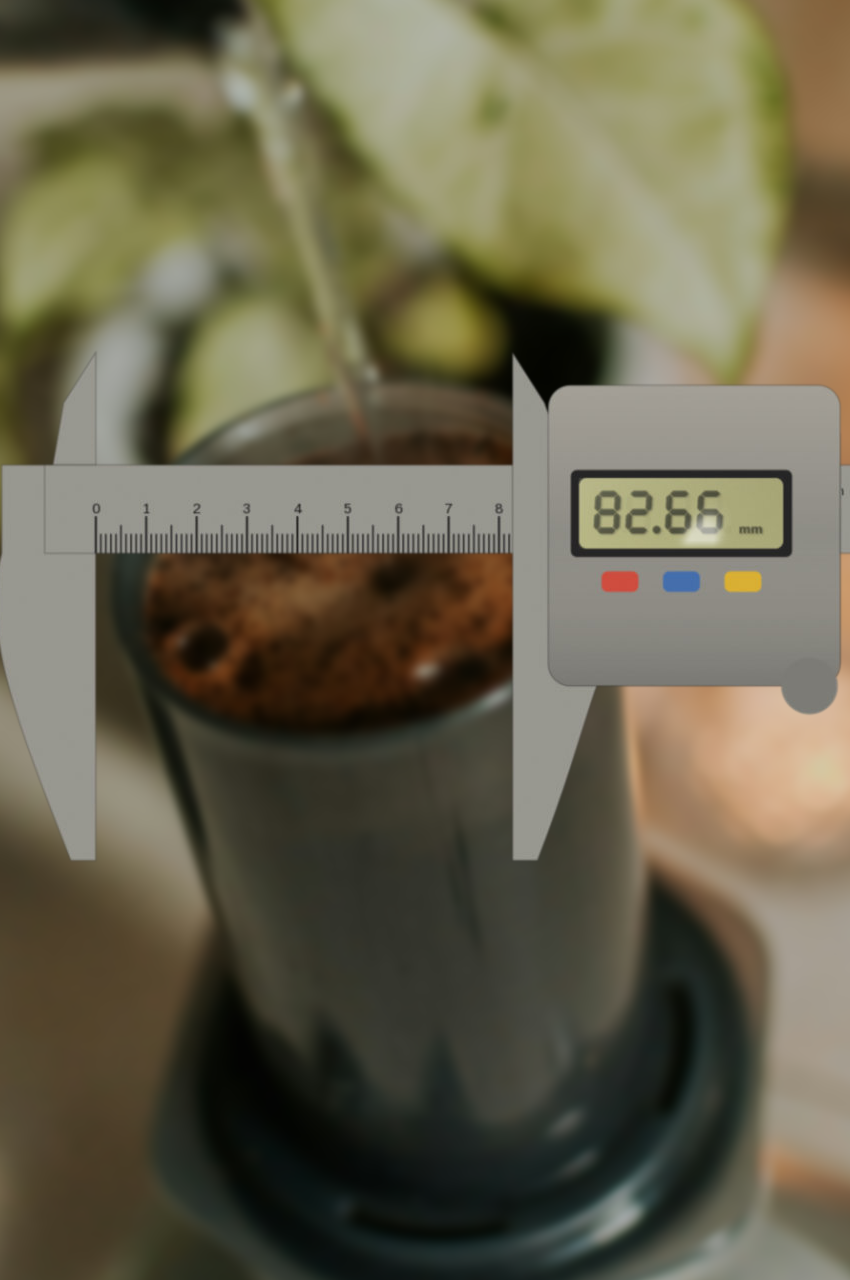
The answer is 82.66 mm
